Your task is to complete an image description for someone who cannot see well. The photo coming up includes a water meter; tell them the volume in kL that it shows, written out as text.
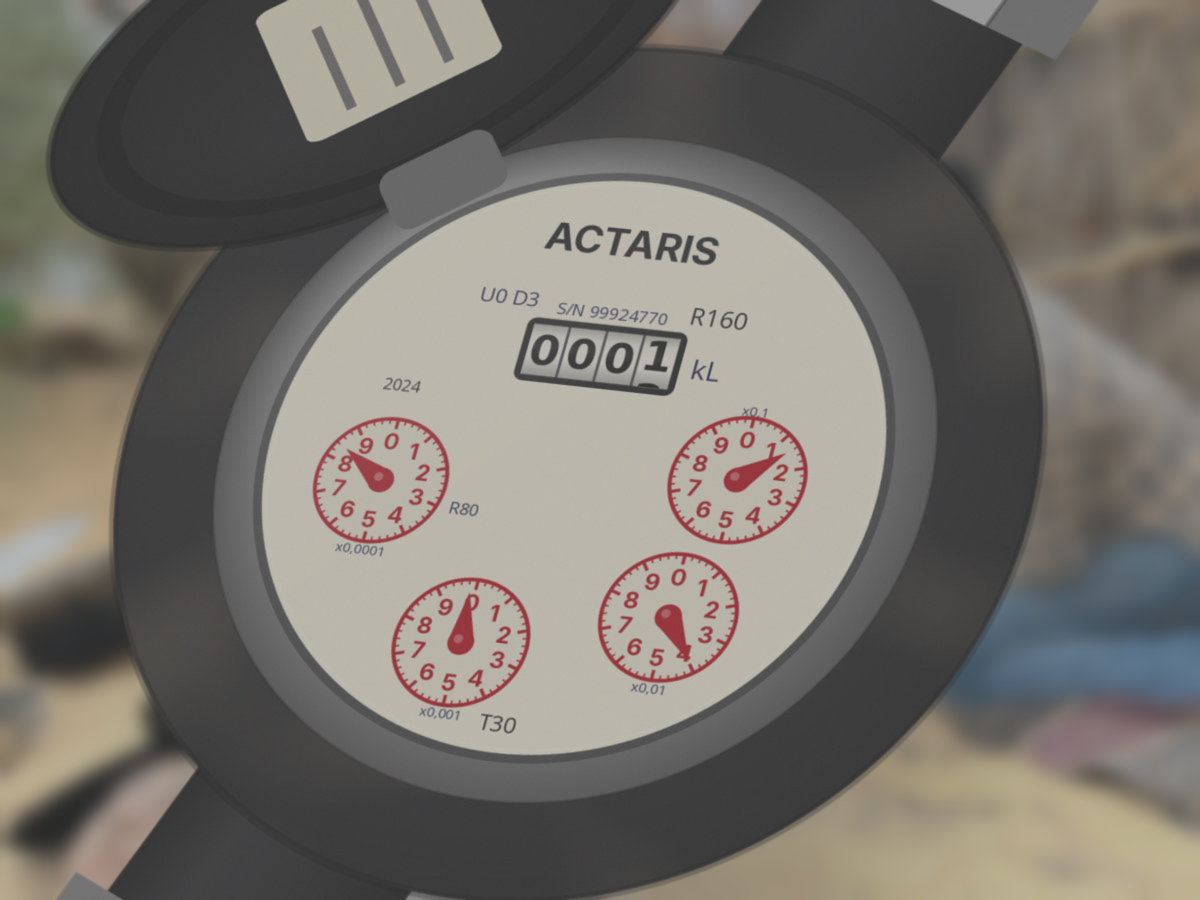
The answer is 1.1398 kL
